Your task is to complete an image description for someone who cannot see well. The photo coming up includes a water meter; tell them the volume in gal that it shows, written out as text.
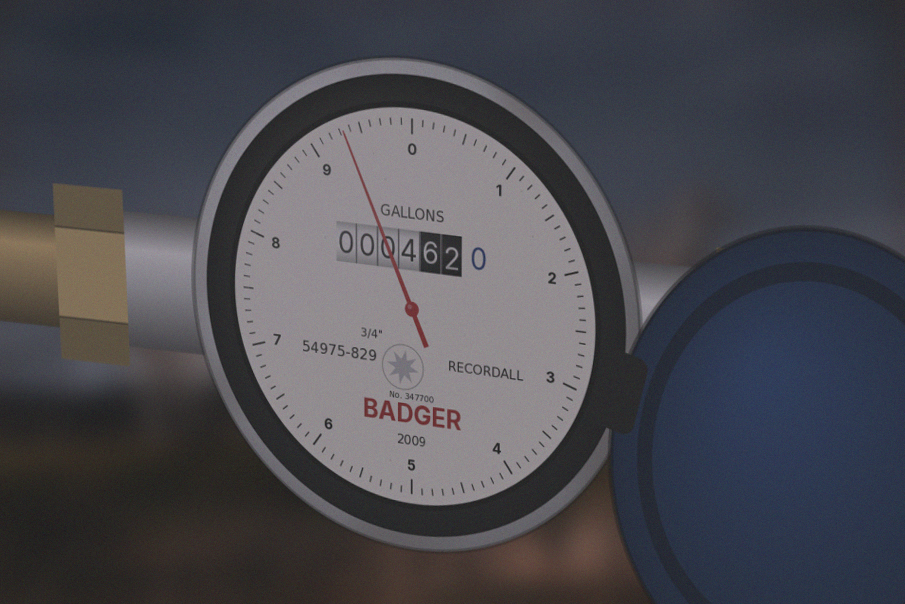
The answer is 4619.3 gal
